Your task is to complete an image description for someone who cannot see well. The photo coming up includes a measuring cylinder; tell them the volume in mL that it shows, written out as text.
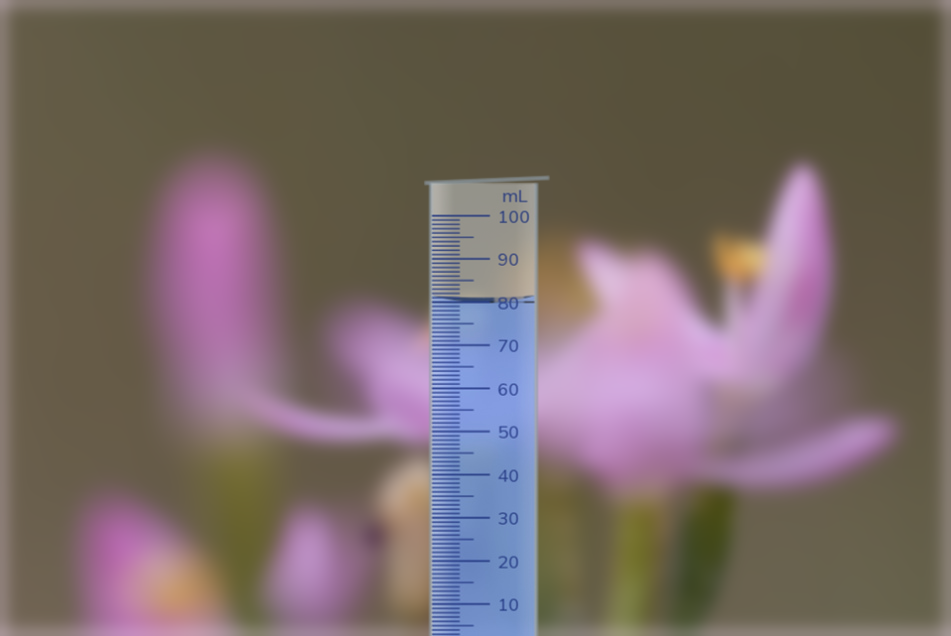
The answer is 80 mL
